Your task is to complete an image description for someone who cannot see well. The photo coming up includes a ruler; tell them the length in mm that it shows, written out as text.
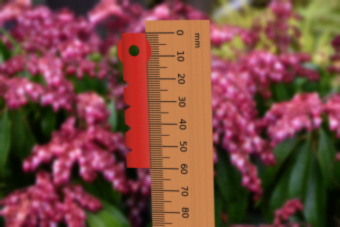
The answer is 60 mm
